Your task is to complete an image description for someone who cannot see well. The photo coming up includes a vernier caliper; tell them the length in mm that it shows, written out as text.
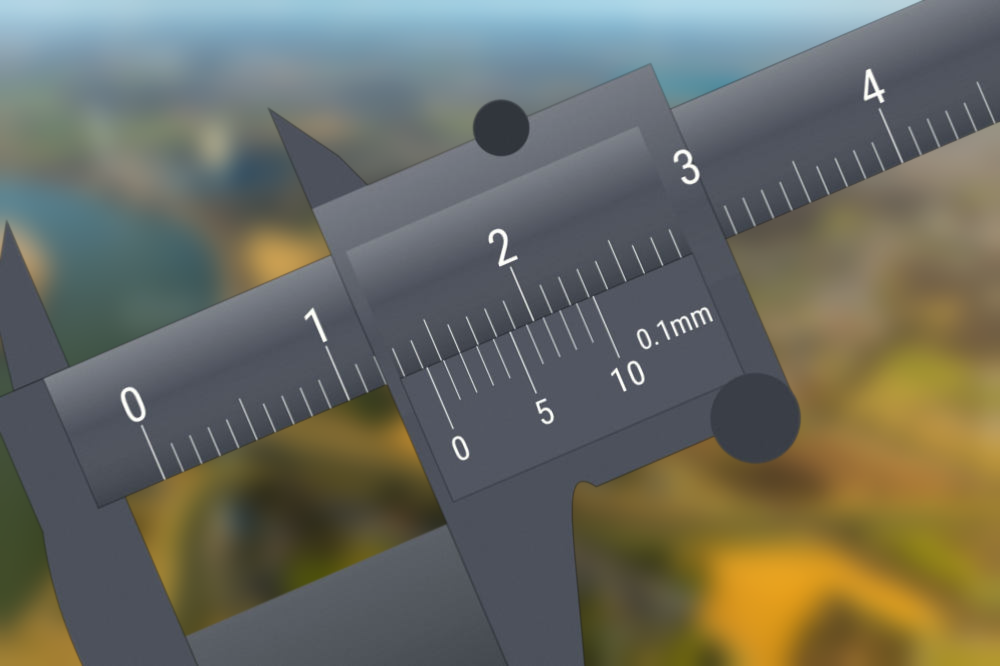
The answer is 14.2 mm
